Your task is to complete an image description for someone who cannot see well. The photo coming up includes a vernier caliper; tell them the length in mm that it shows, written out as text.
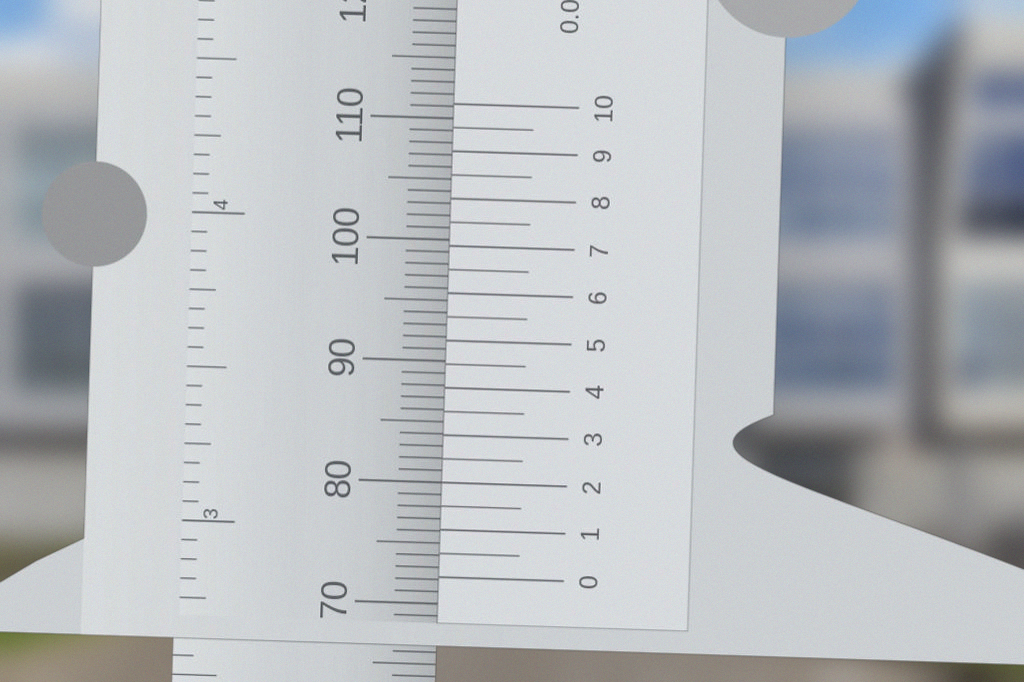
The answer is 72.2 mm
